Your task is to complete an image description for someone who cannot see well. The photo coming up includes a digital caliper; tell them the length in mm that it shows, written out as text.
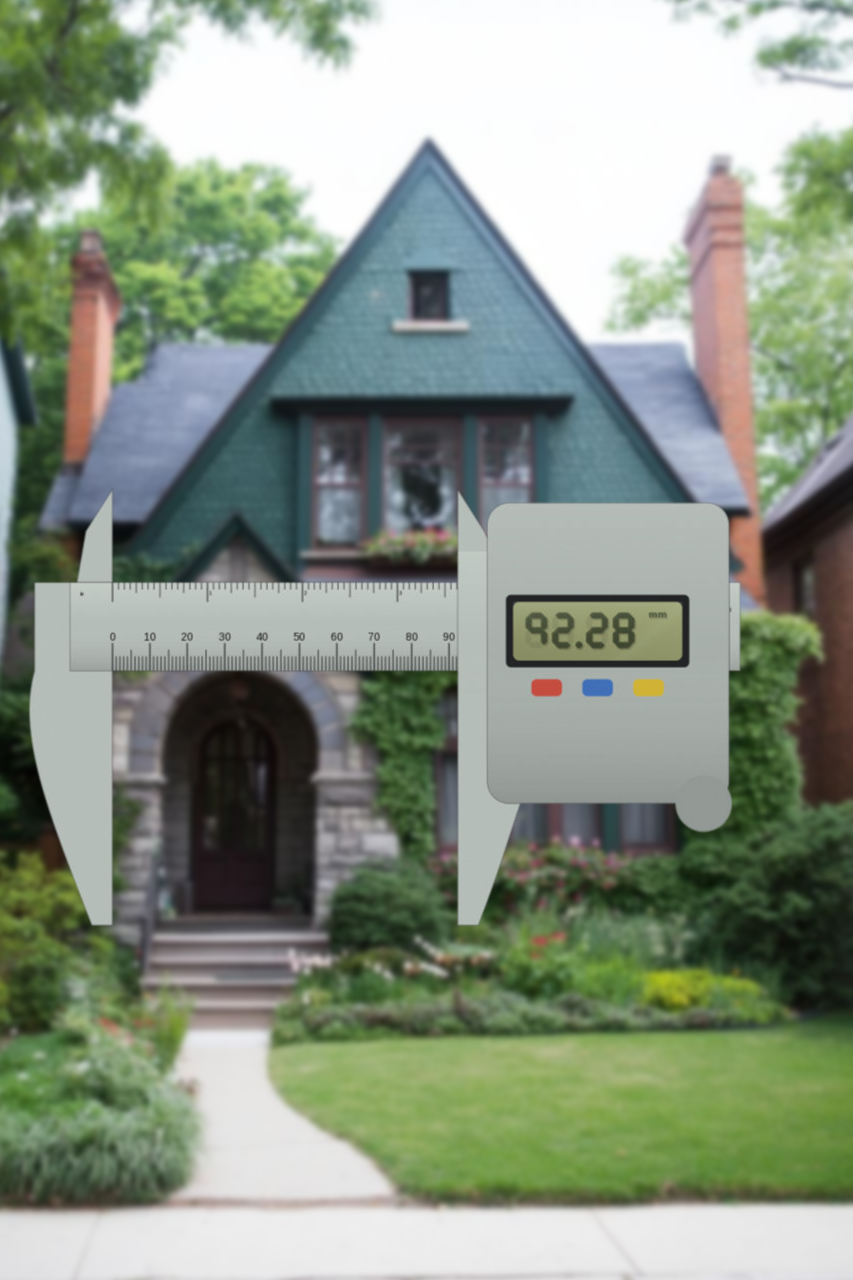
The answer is 92.28 mm
